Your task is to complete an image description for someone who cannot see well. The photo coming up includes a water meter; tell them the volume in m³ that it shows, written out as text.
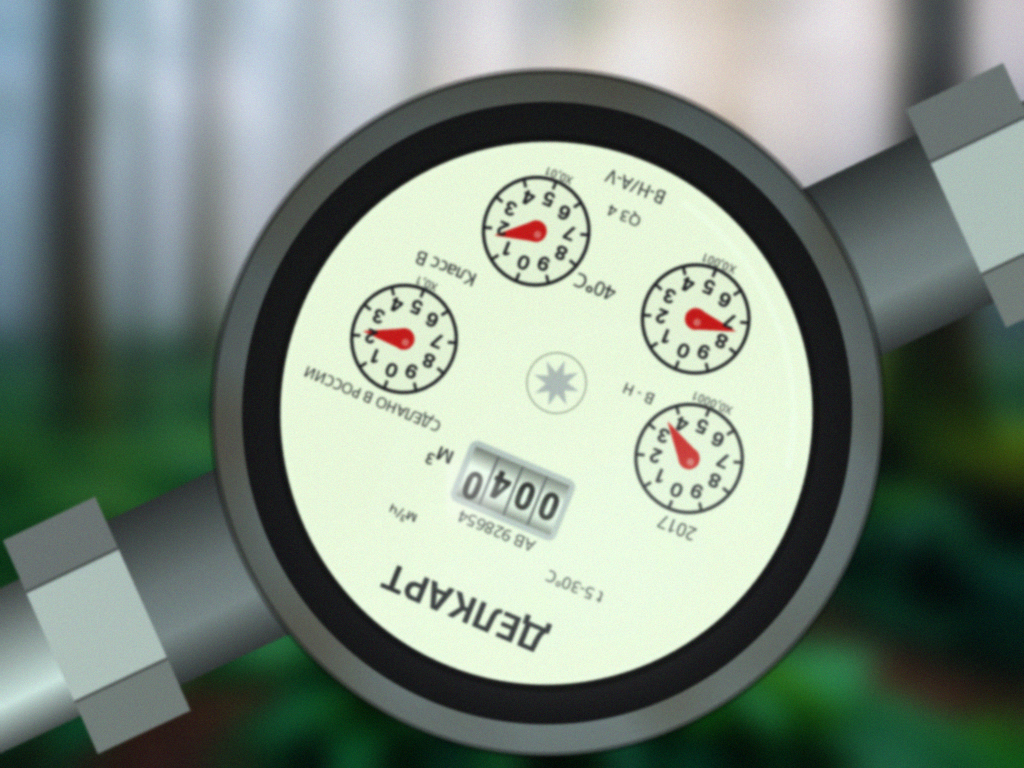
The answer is 40.2173 m³
